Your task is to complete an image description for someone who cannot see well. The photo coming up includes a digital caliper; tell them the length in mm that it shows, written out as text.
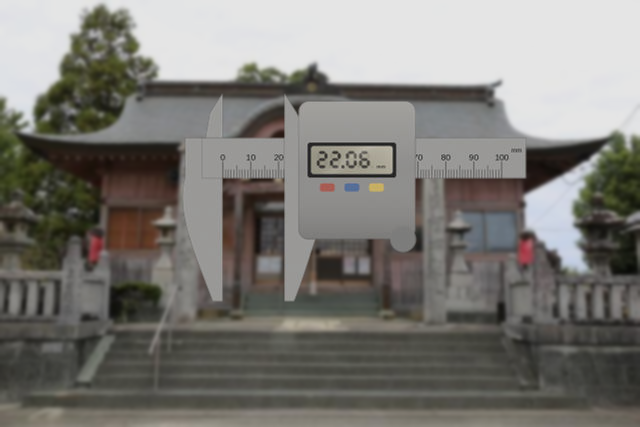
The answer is 22.06 mm
